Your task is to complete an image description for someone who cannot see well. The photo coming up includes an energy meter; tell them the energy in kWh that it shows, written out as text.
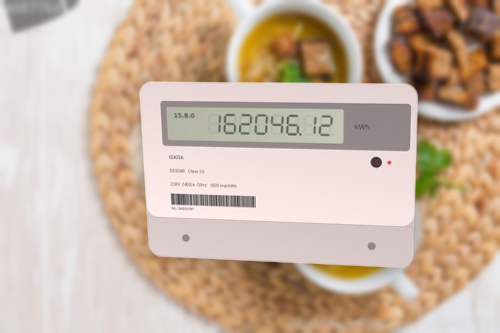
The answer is 162046.12 kWh
